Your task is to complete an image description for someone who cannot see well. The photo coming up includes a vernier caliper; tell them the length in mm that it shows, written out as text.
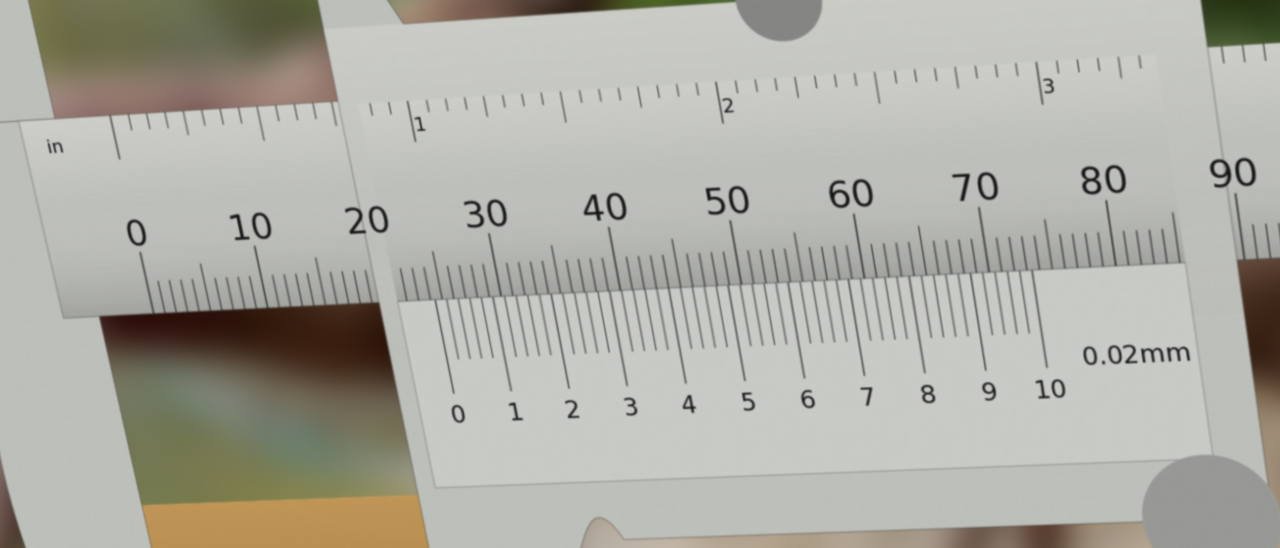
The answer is 24.4 mm
